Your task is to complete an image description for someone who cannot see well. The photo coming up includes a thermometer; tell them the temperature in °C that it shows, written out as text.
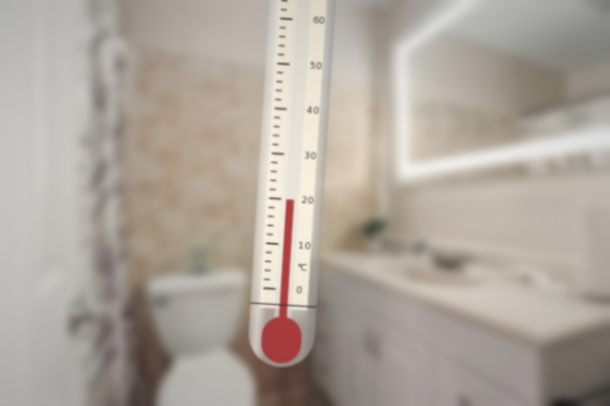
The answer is 20 °C
